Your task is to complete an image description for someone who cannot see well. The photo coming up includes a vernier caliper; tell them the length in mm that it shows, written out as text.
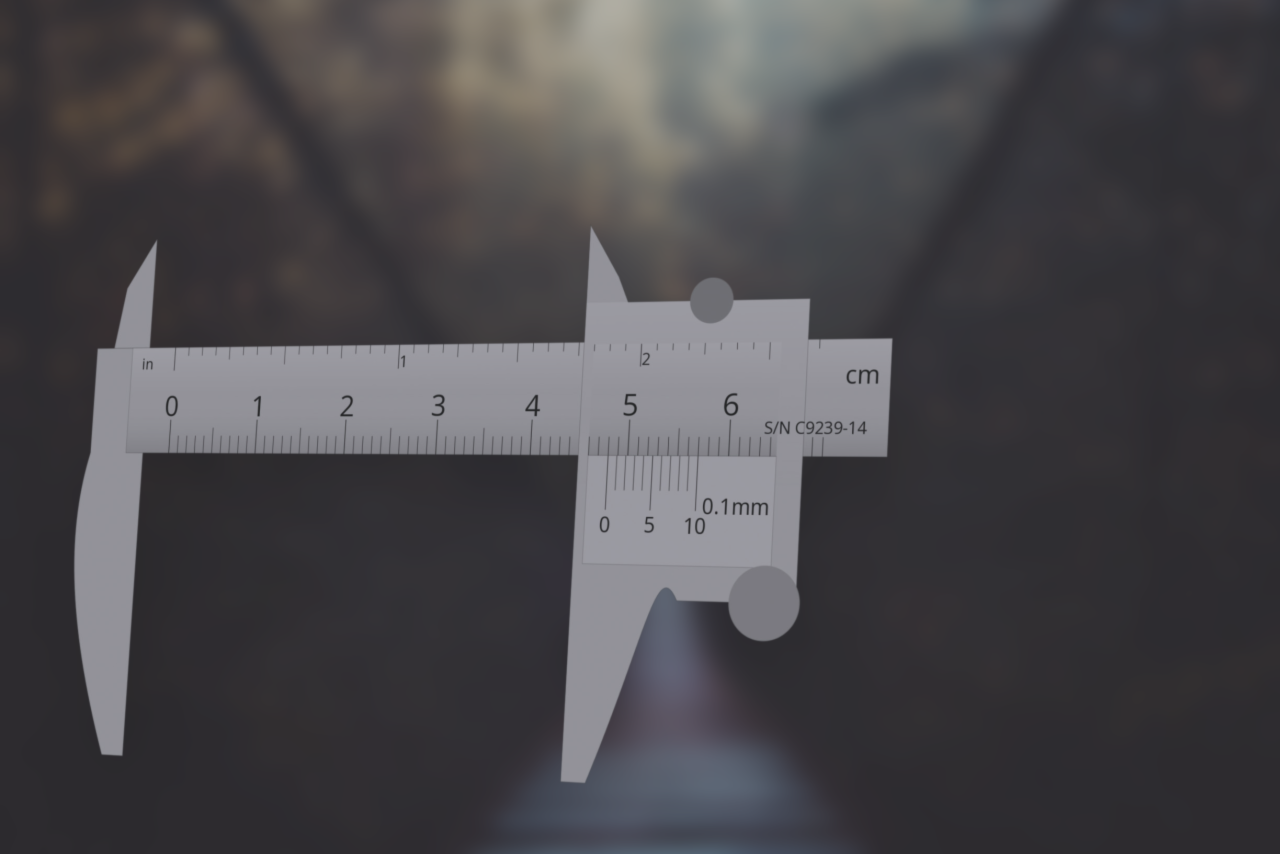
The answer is 48.0 mm
